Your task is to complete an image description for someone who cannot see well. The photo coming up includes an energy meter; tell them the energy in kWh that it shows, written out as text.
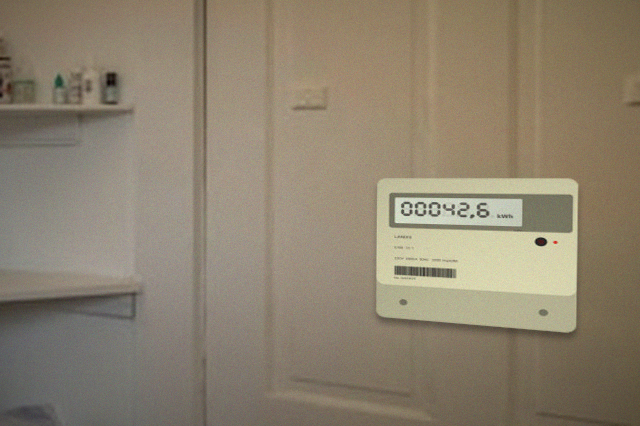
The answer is 42.6 kWh
